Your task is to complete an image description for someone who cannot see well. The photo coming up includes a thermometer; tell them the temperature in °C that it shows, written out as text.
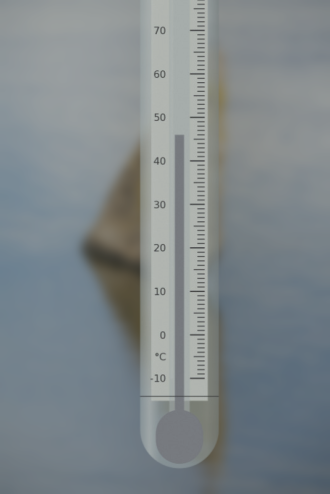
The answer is 46 °C
